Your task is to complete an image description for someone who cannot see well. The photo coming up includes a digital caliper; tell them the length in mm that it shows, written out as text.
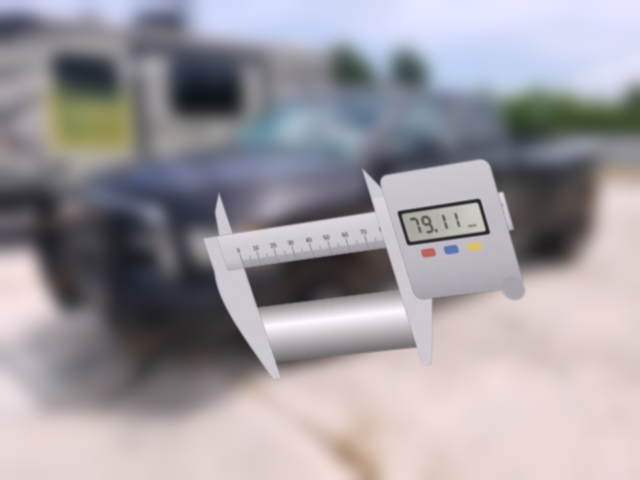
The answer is 79.11 mm
